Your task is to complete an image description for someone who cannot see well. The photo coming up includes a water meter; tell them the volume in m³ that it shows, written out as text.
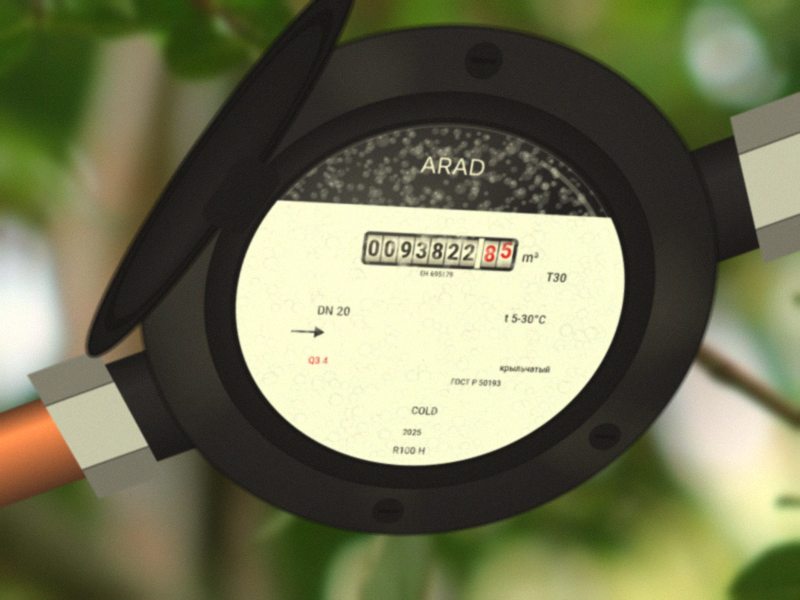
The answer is 93822.85 m³
